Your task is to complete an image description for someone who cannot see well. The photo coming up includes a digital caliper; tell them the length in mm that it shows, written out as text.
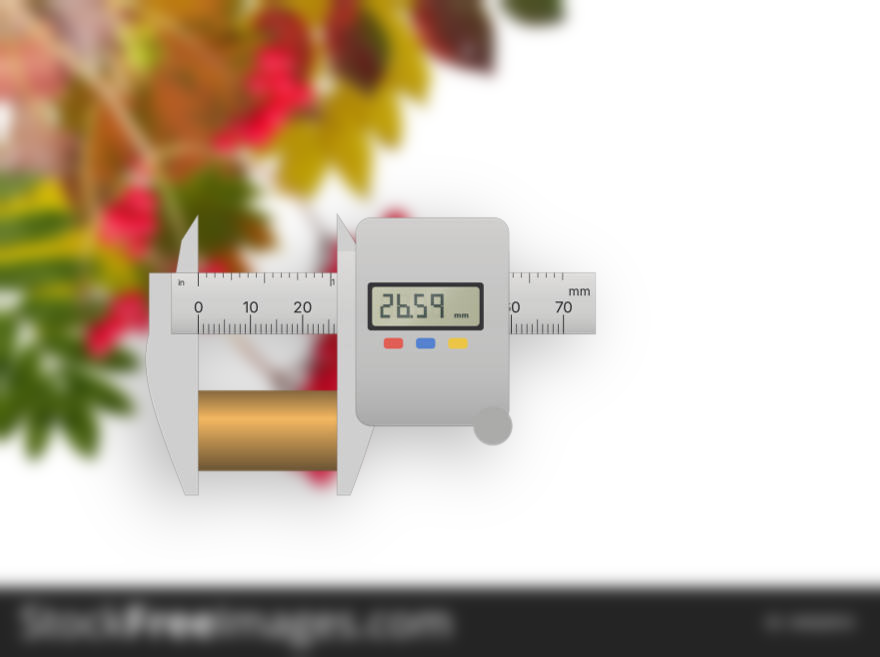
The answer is 26.59 mm
